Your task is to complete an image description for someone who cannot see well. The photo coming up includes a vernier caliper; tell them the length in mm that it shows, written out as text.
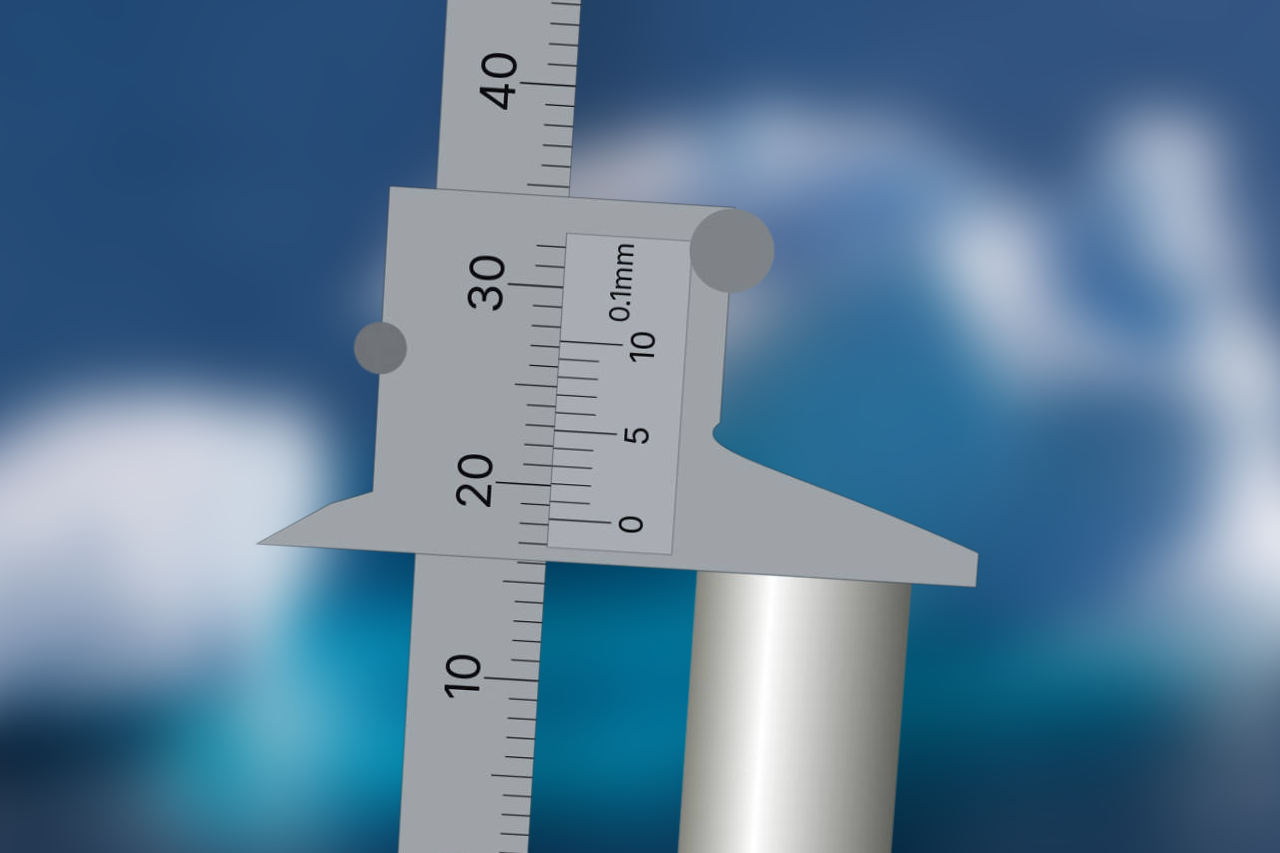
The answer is 18.3 mm
